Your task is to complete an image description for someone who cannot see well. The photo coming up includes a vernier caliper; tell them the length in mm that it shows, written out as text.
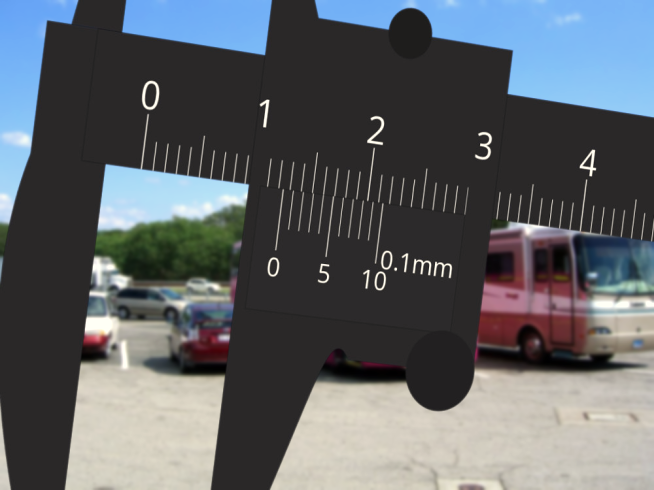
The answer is 12.4 mm
